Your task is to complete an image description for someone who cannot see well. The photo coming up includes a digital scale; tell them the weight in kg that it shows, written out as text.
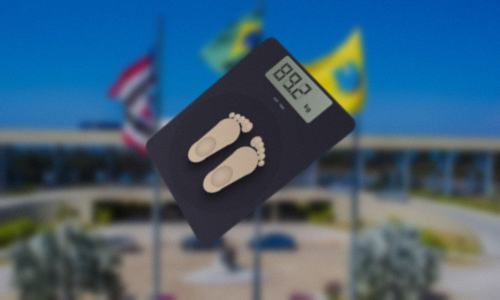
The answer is 89.2 kg
